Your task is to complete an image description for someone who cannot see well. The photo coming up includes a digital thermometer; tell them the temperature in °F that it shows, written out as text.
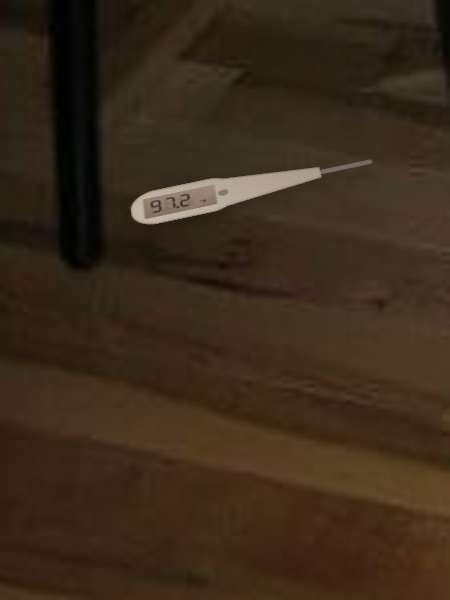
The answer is 97.2 °F
